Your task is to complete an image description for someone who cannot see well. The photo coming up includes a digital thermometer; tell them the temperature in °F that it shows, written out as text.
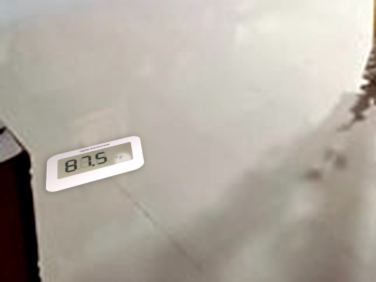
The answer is 87.5 °F
